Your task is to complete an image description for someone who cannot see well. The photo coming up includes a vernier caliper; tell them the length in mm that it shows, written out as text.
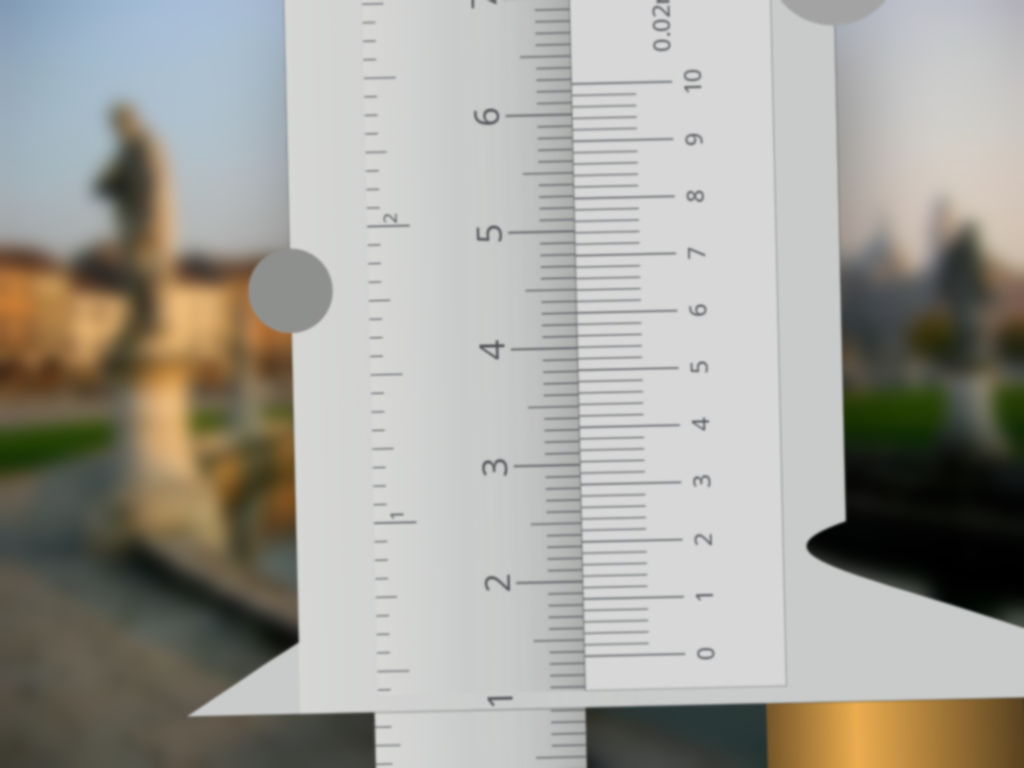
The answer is 13.6 mm
